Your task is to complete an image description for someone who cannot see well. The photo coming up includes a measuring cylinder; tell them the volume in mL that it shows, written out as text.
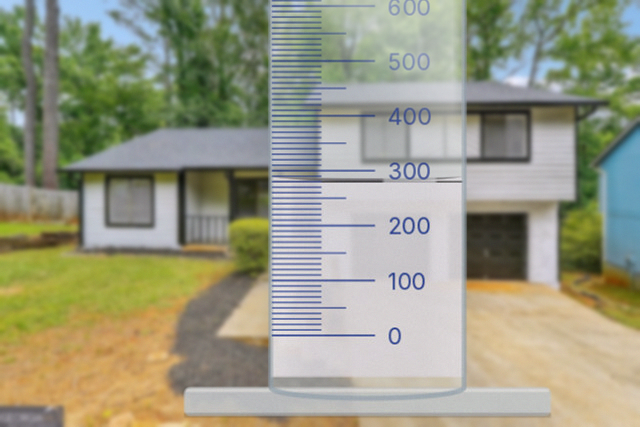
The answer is 280 mL
